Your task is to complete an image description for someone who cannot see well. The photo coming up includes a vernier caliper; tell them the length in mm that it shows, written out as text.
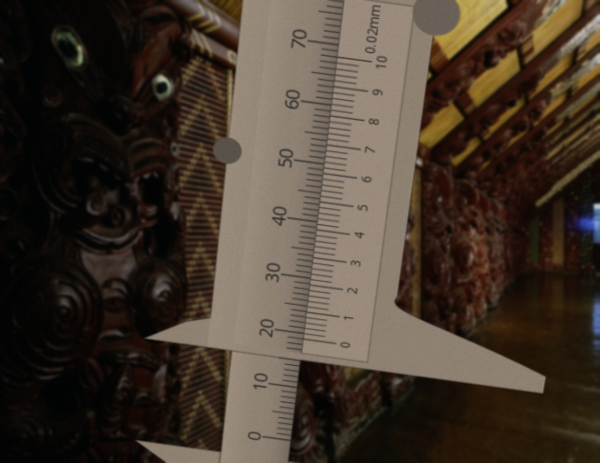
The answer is 19.0 mm
